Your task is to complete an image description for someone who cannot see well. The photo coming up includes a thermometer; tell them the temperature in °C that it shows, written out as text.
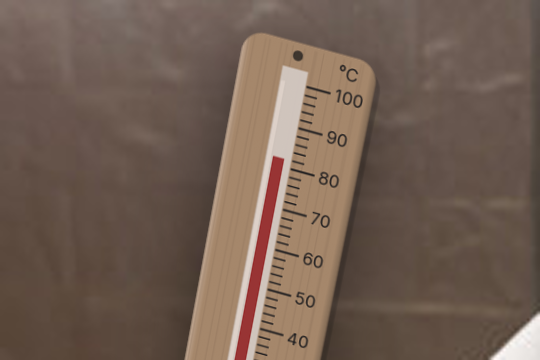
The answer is 82 °C
